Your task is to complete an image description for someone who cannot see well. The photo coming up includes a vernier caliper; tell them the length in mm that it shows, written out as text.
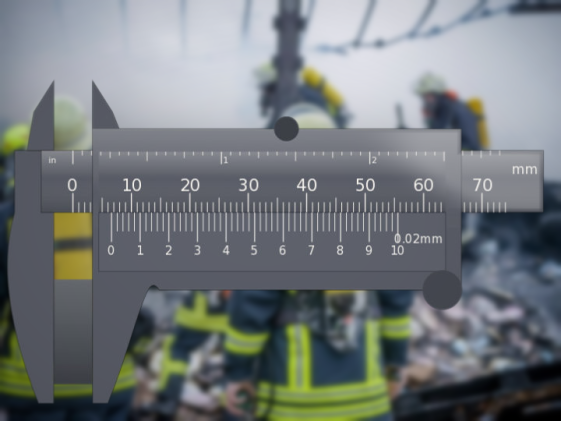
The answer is 6.6 mm
